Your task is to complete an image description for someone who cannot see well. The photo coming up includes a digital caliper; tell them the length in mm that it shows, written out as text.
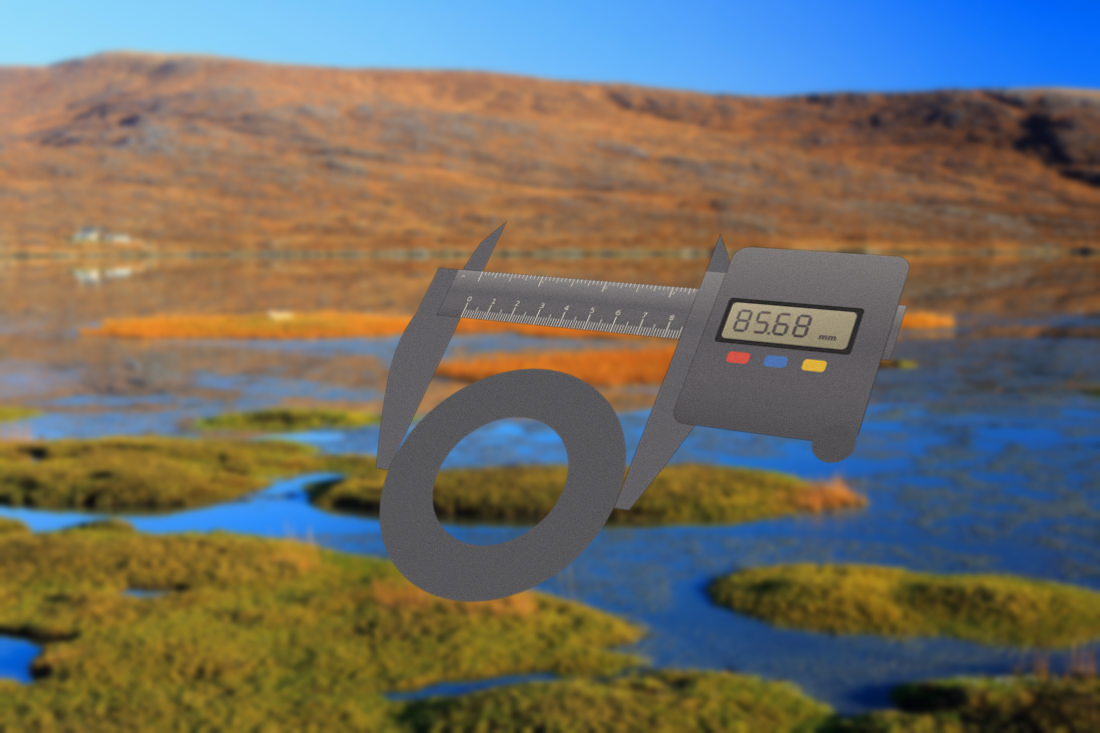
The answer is 85.68 mm
